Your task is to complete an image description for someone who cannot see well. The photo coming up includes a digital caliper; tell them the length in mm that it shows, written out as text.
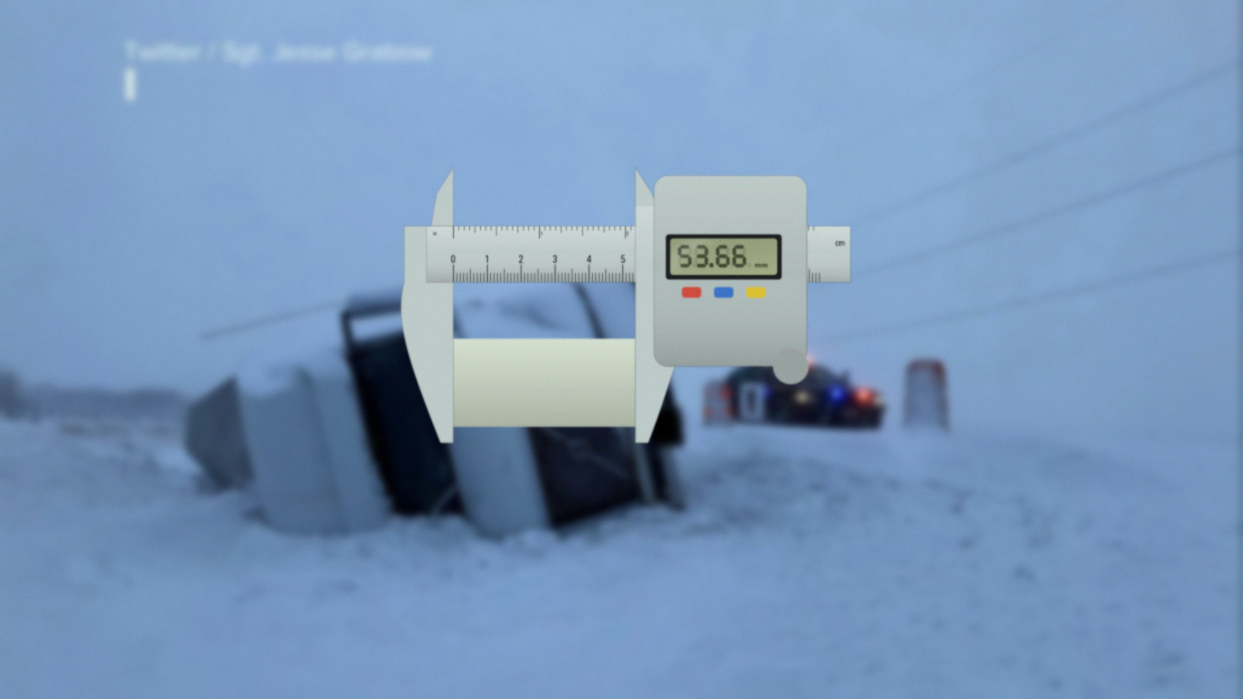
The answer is 53.66 mm
